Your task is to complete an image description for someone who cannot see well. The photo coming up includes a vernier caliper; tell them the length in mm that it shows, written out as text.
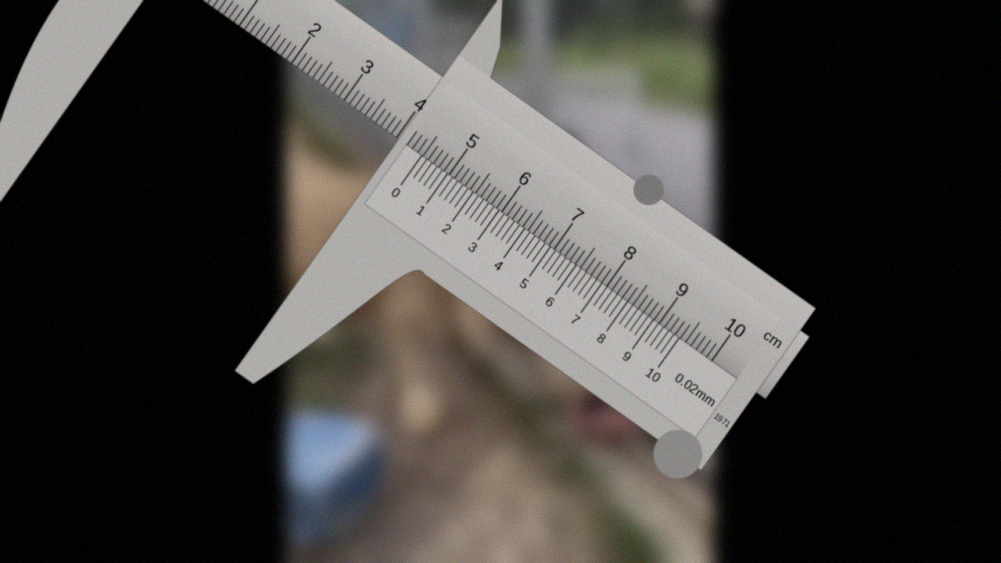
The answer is 44.8 mm
